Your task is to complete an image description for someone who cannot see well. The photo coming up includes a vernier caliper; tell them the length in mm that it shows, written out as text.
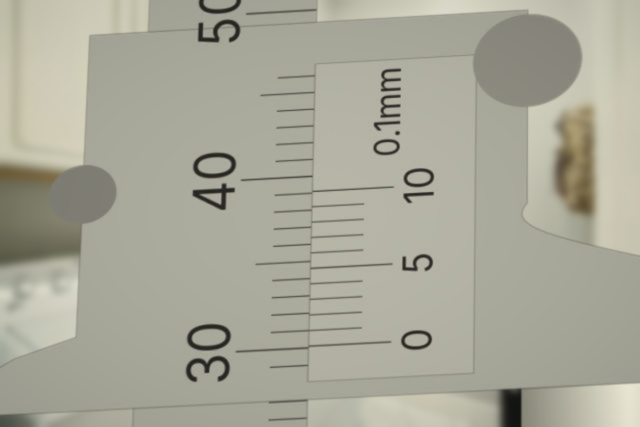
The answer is 30.1 mm
